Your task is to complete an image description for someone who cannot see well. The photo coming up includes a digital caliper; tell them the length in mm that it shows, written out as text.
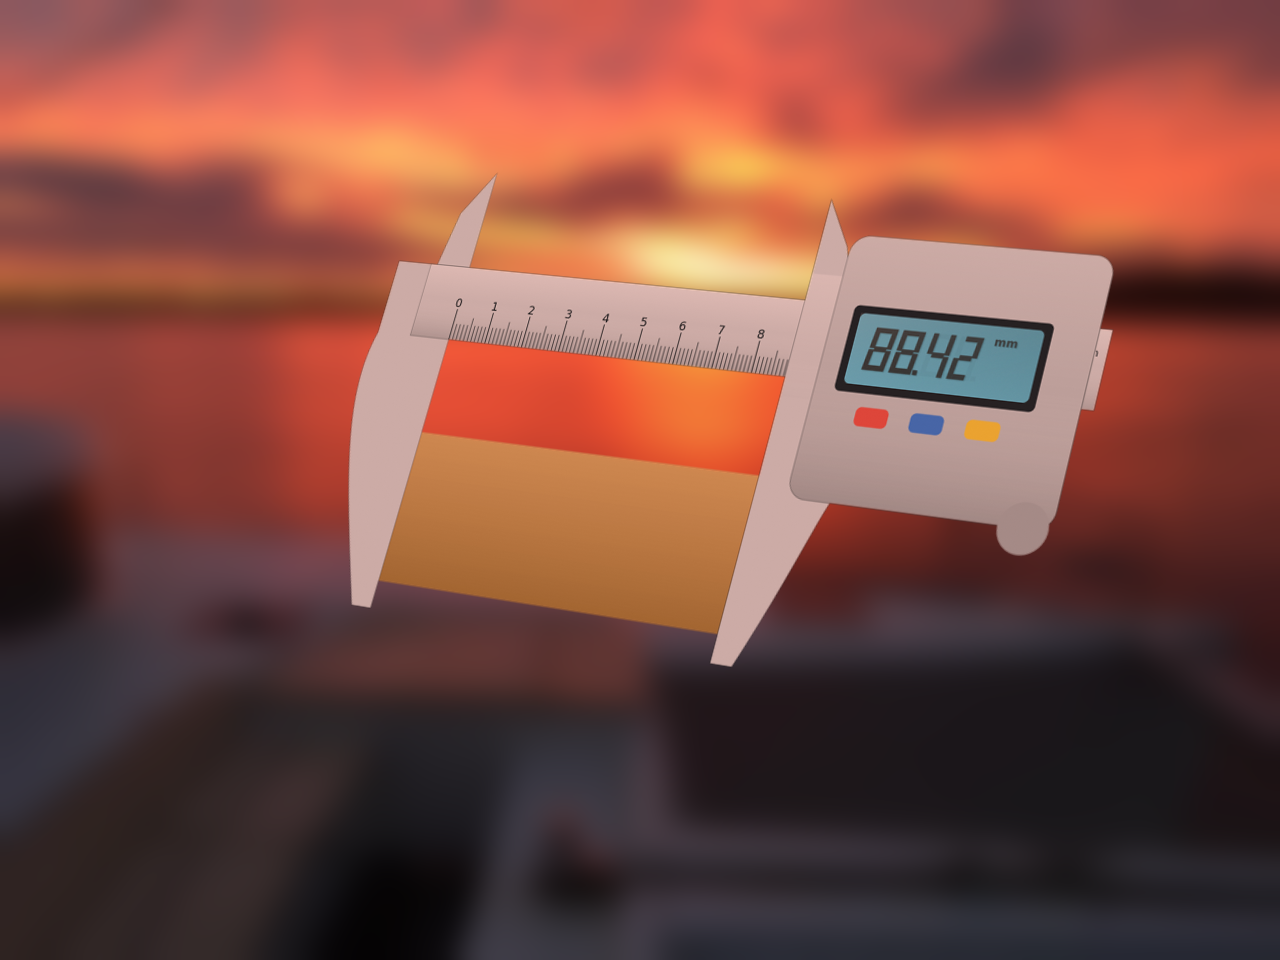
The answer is 88.42 mm
